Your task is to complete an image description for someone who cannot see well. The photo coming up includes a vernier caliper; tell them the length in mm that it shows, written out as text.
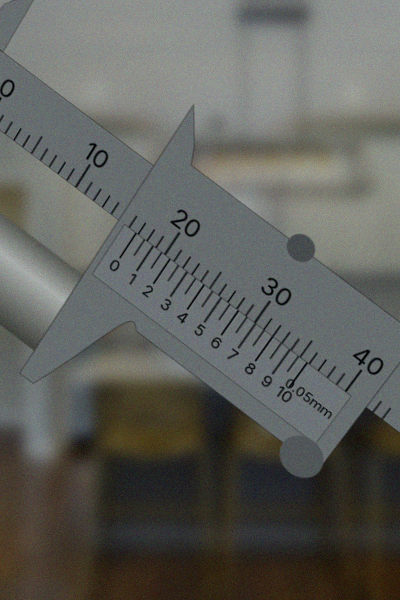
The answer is 16.8 mm
